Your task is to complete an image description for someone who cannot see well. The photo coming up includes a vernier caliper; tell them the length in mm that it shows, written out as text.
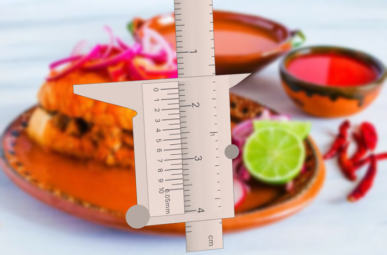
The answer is 16.6 mm
